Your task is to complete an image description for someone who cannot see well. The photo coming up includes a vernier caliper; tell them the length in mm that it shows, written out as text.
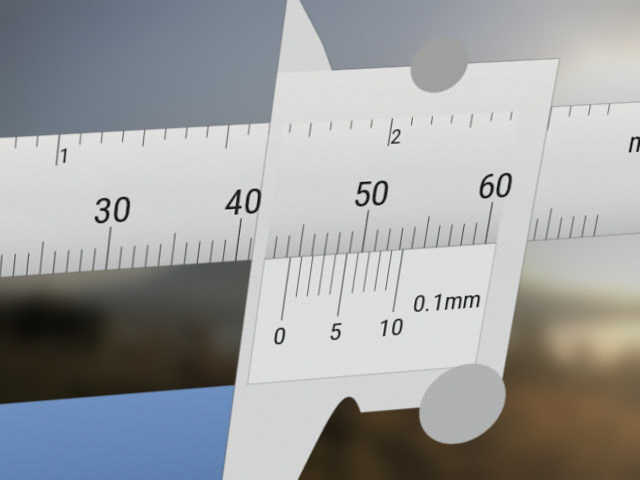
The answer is 44.3 mm
